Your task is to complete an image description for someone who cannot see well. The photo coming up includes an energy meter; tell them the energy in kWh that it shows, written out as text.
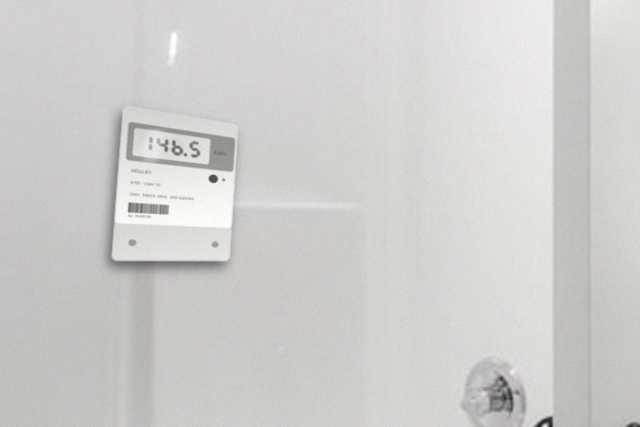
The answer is 146.5 kWh
